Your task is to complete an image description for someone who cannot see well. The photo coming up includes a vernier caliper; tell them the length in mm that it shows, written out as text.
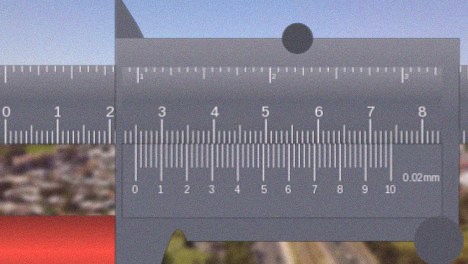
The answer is 25.0 mm
